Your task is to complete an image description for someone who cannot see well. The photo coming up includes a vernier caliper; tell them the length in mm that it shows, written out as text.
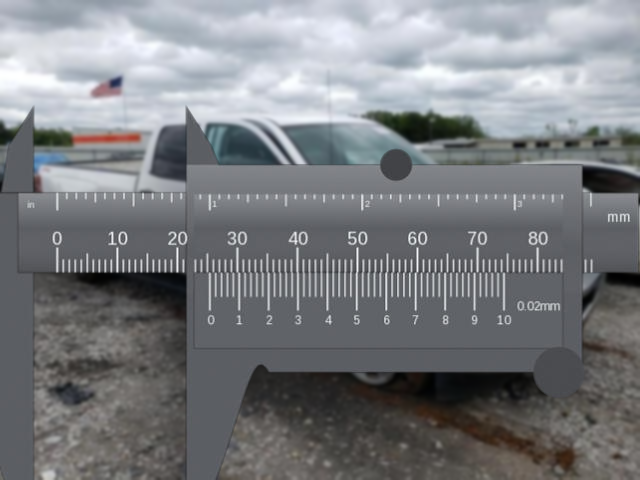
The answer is 25.4 mm
